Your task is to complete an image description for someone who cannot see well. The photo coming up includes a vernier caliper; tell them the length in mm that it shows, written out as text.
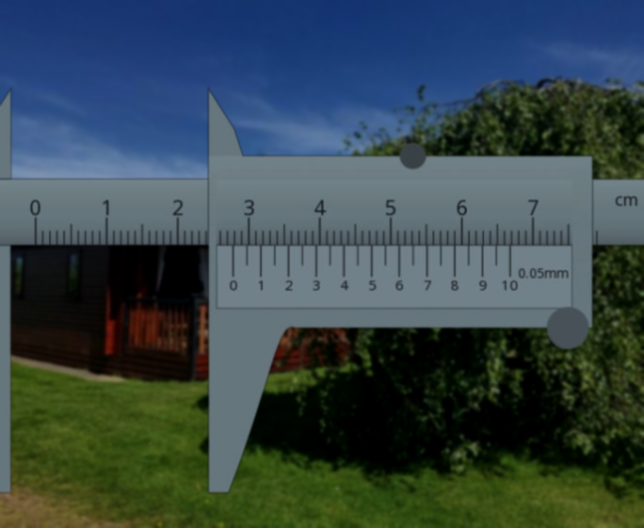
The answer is 27.8 mm
